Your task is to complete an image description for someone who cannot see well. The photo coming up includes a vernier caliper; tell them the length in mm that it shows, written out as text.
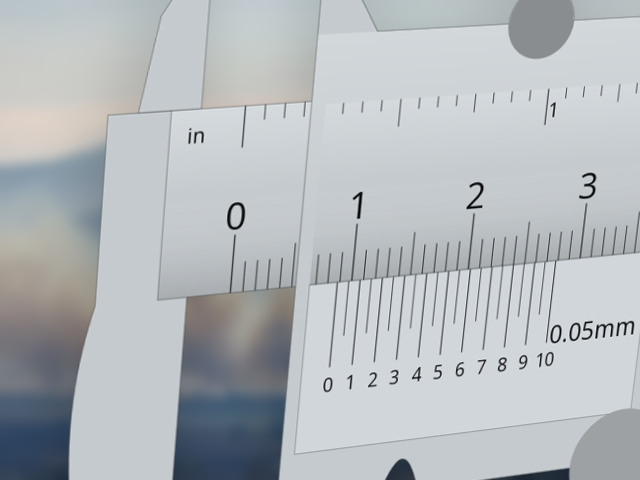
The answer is 8.8 mm
